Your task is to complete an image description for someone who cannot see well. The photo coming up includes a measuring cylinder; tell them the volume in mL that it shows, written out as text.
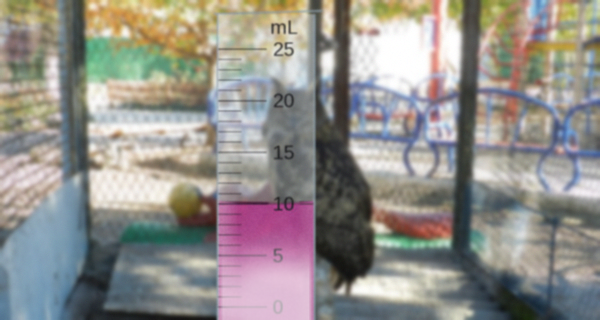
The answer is 10 mL
